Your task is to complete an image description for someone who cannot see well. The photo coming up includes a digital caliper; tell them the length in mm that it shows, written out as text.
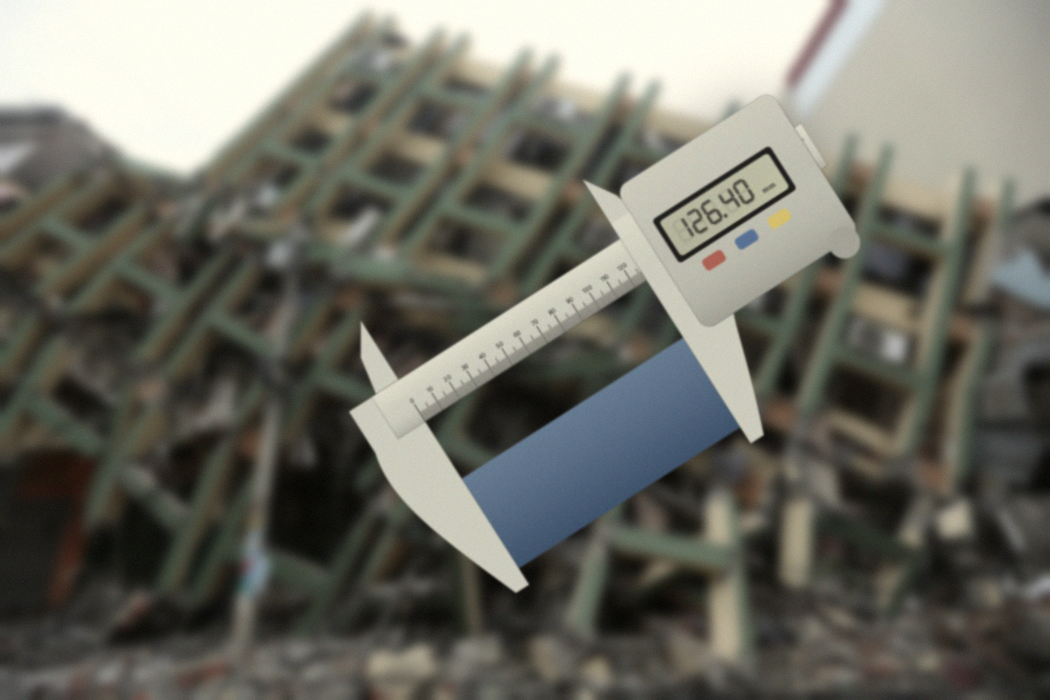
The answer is 126.40 mm
